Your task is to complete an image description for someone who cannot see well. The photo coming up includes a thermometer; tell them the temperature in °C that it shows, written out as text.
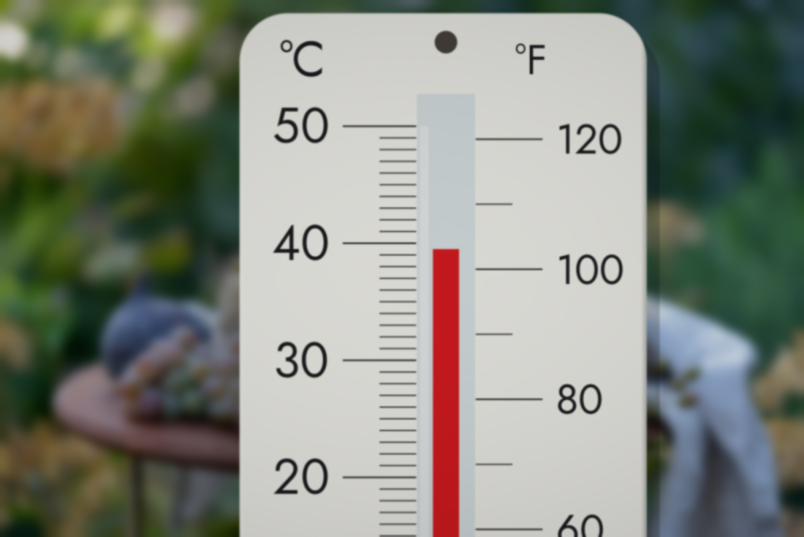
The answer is 39.5 °C
